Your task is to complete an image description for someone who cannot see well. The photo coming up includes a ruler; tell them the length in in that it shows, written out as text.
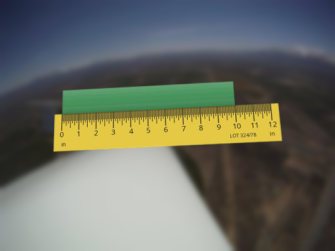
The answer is 10 in
